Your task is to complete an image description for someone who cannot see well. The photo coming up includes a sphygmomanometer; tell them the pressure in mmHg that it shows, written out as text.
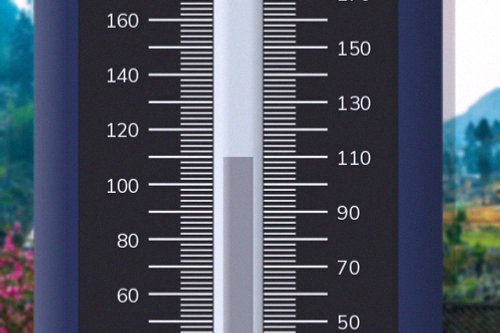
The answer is 110 mmHg
